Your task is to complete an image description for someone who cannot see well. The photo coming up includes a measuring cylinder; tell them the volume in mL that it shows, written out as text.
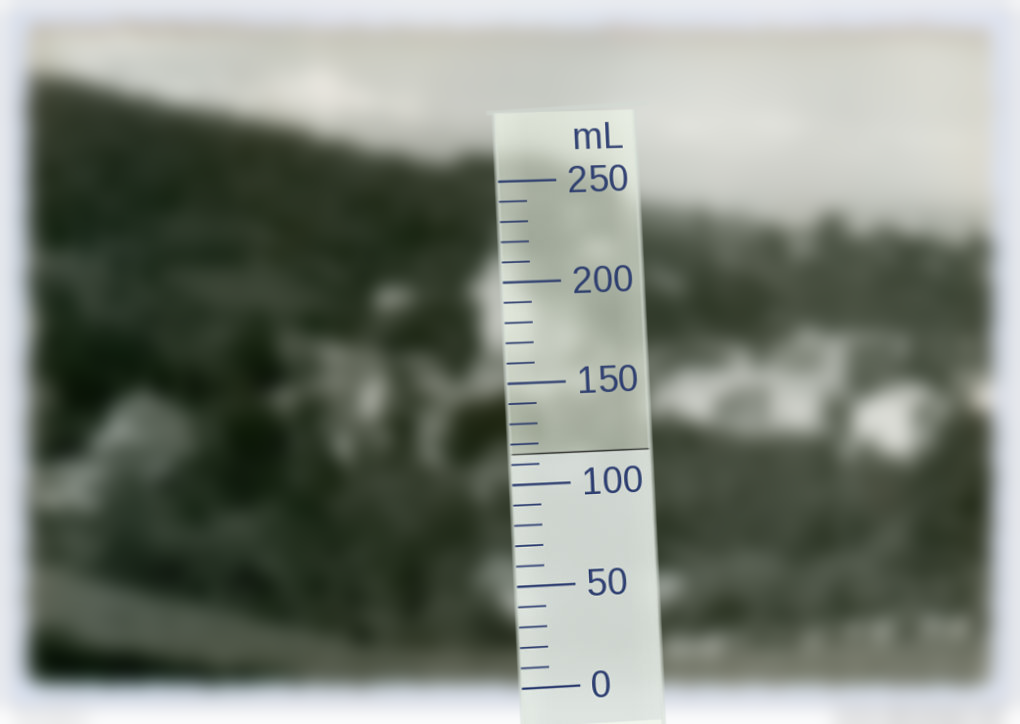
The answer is 115 mL
